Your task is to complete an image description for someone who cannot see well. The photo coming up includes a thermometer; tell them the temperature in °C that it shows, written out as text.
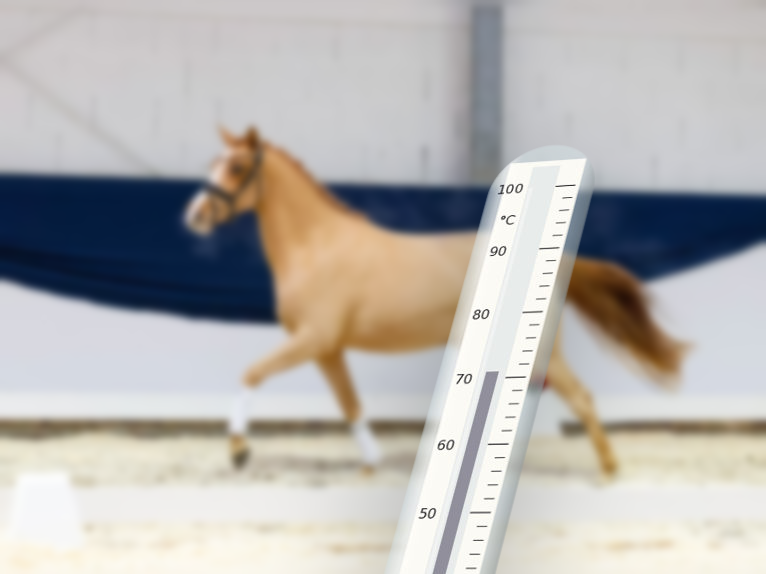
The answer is 71 °C
